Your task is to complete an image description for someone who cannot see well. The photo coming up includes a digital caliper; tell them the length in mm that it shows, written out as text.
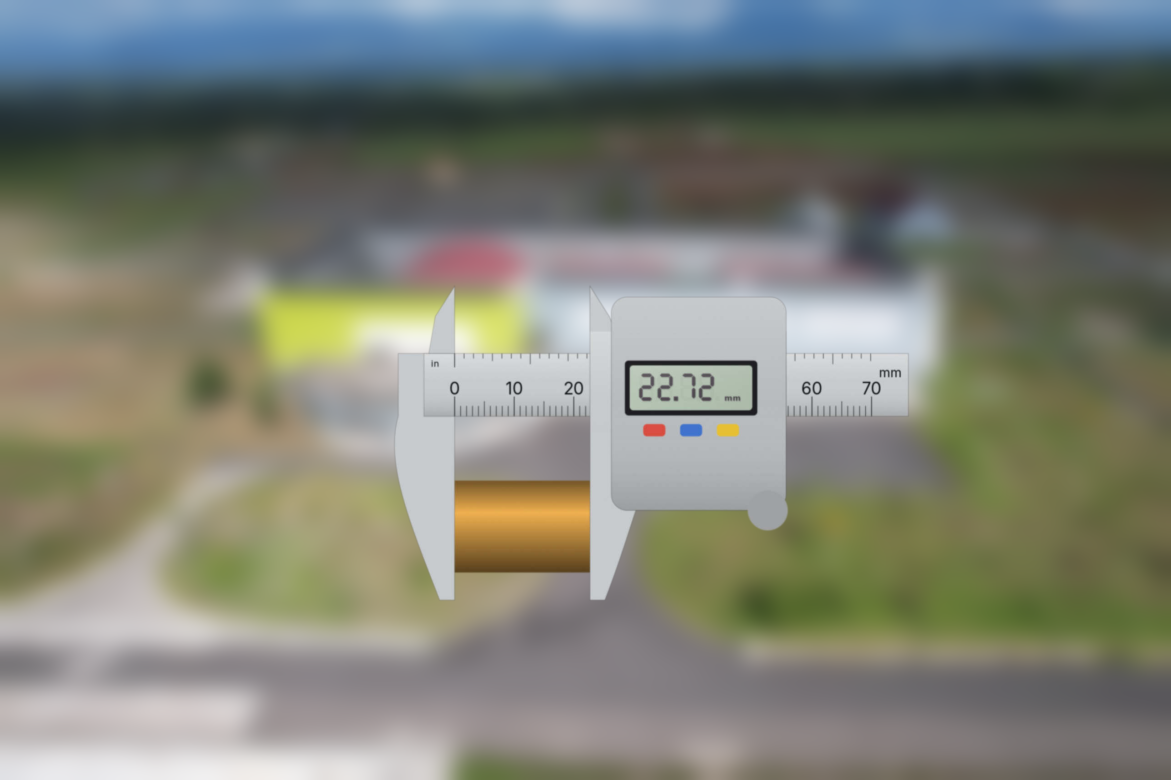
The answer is 22.72 mm
